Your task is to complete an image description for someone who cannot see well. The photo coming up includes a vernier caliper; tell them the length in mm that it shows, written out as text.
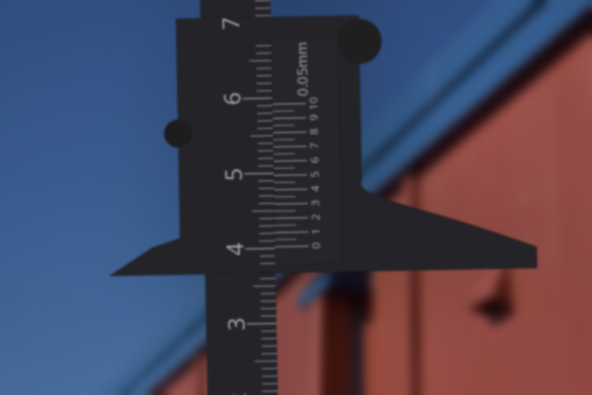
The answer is 40.2 mm
